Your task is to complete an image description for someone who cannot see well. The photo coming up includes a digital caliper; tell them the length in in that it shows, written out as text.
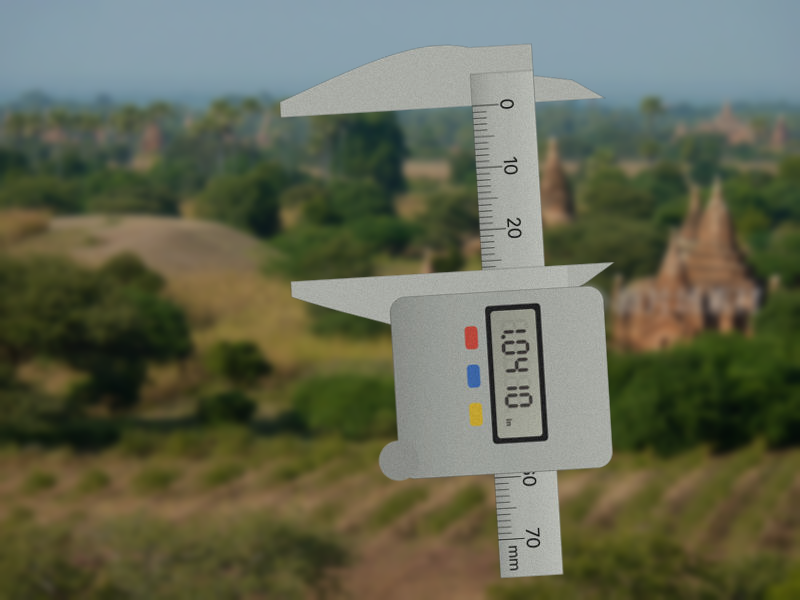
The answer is 1.0410 in
